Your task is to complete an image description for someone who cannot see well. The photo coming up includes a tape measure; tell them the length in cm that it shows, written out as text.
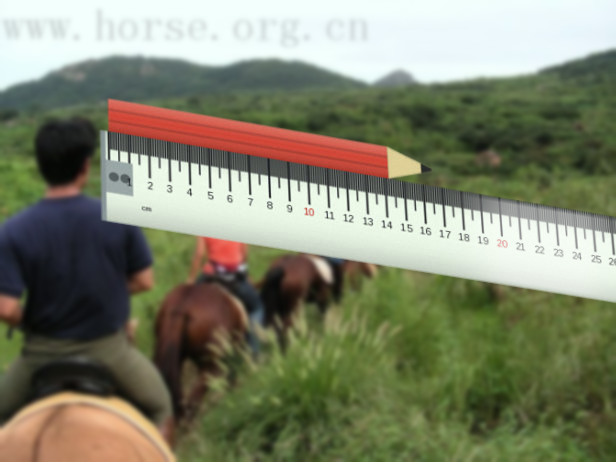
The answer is 16.5 cm
